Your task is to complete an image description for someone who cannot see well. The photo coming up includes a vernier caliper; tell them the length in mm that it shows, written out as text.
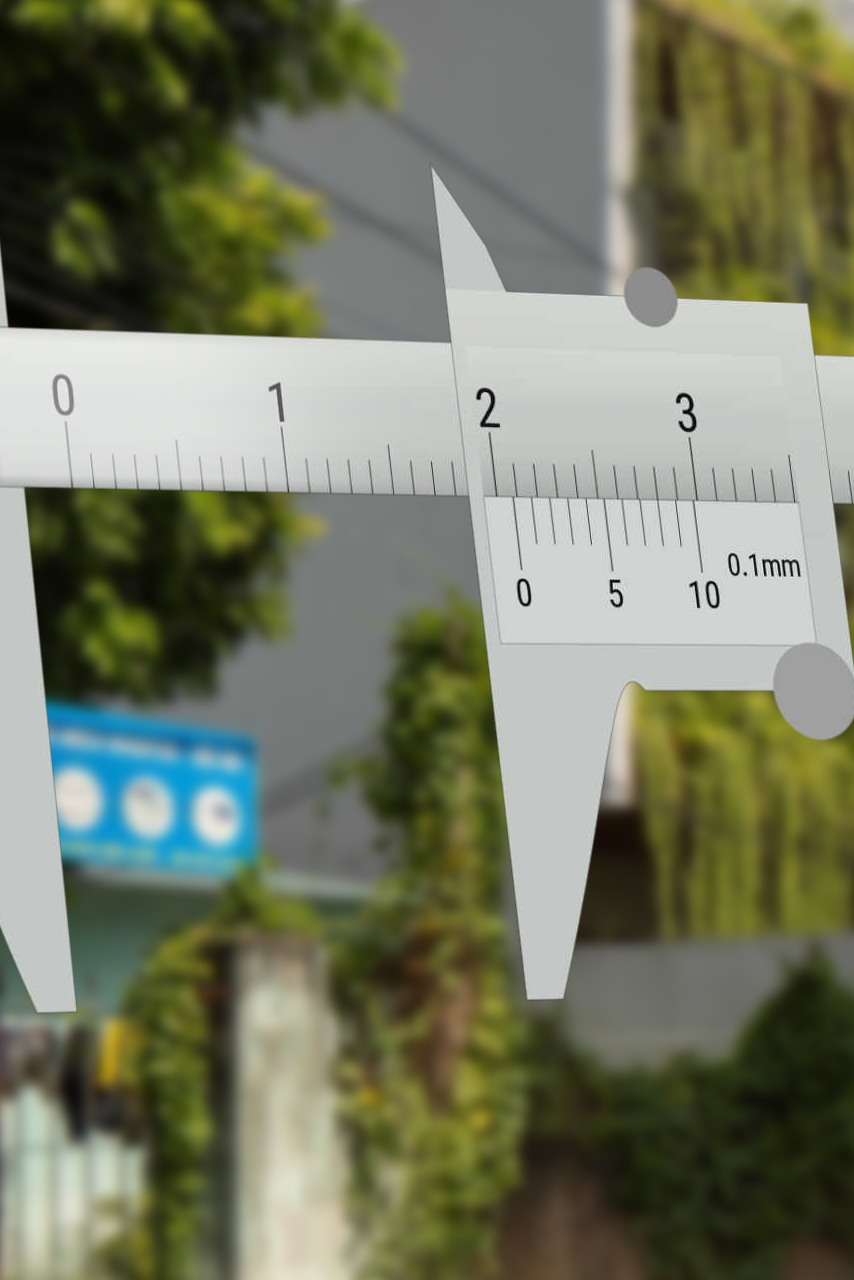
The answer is 20.8 mm
